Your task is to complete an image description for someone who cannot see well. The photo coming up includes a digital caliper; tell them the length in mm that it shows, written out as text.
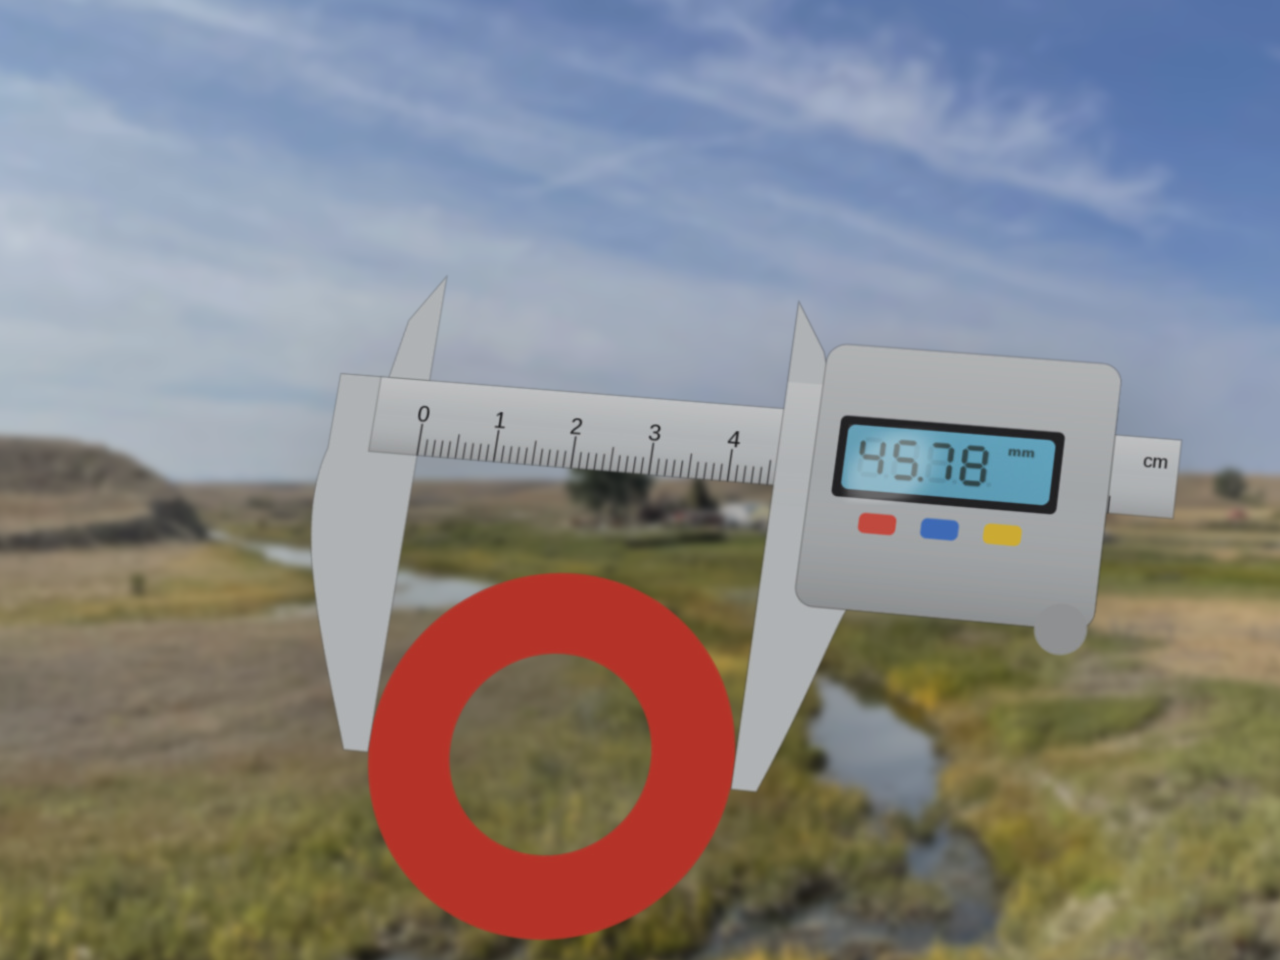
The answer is 45.78 mm
